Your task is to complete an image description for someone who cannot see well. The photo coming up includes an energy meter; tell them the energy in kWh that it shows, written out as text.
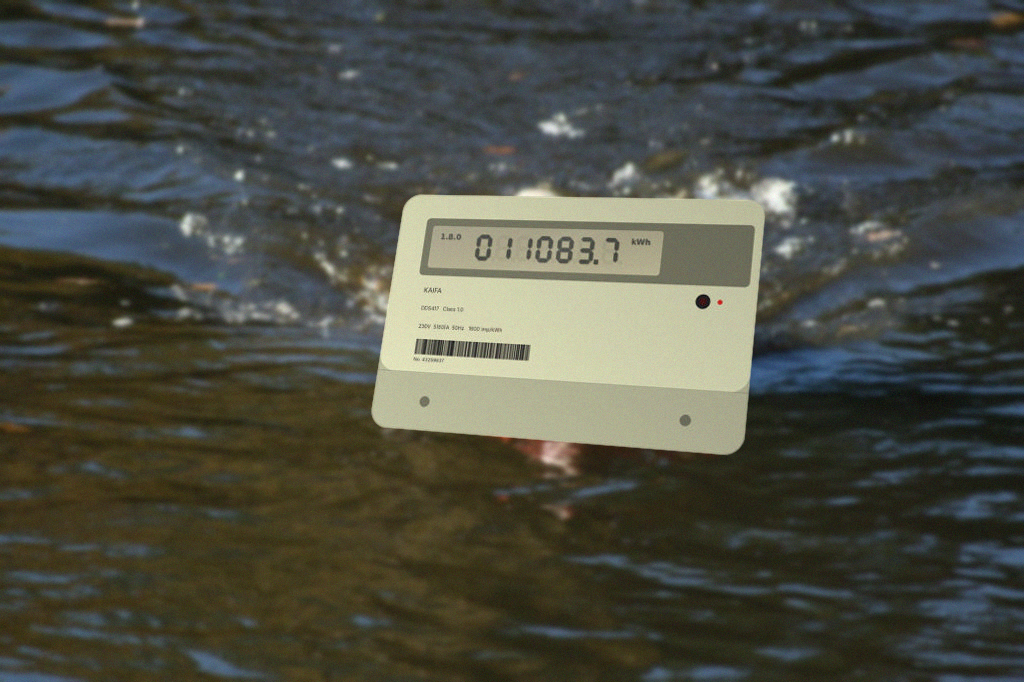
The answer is 11083.7 kWh
